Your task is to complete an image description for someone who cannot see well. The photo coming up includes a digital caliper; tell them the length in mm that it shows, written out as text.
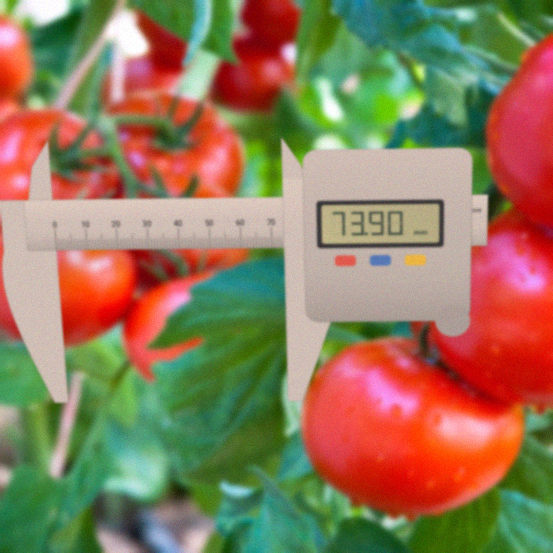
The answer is 73.90 mm
